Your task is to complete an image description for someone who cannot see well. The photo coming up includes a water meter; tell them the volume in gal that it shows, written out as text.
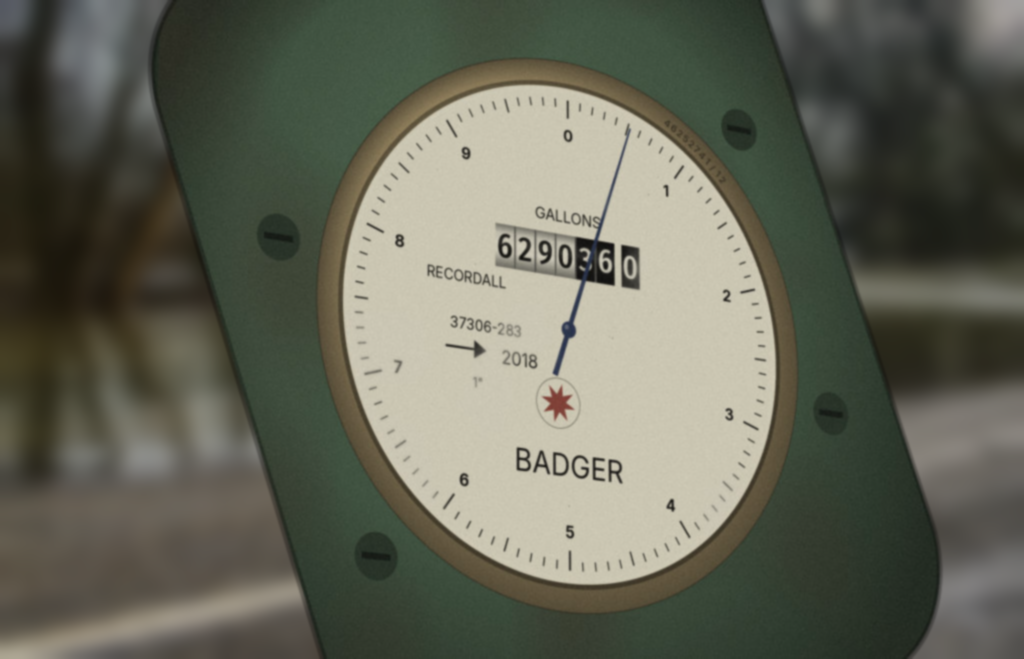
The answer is 6290360.5 gal
